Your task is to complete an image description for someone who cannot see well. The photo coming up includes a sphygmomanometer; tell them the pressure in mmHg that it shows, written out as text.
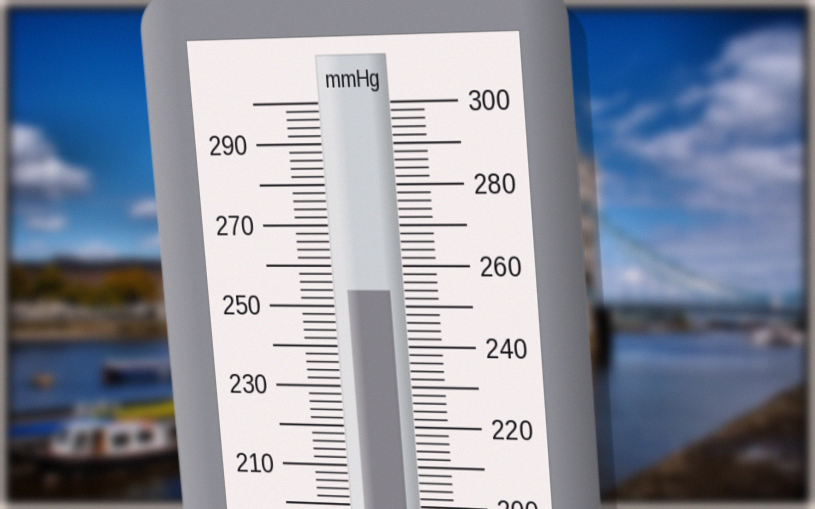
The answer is 254 mmHg
